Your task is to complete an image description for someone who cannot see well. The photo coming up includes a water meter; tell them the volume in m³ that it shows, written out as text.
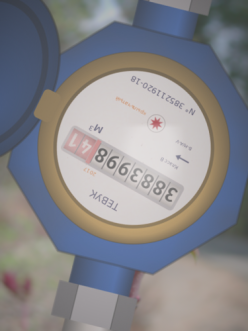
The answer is 3883998.41 m³
